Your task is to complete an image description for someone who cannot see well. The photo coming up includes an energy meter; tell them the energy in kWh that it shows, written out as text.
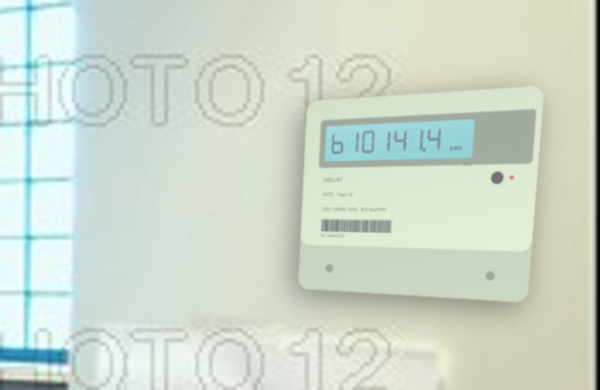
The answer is 610141.4 kWh
